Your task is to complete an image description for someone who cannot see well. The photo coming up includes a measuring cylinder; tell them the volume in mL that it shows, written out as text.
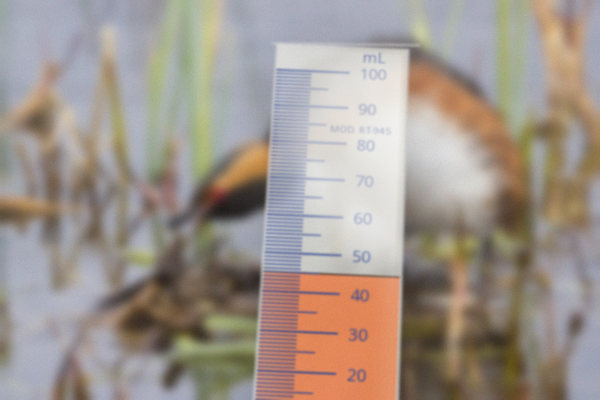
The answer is 45 mL
